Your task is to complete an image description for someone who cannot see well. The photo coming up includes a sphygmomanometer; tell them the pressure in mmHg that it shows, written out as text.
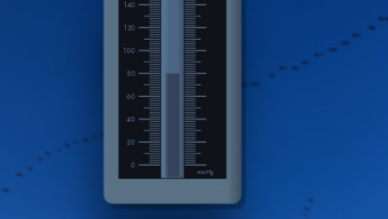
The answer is 80 mmHg
